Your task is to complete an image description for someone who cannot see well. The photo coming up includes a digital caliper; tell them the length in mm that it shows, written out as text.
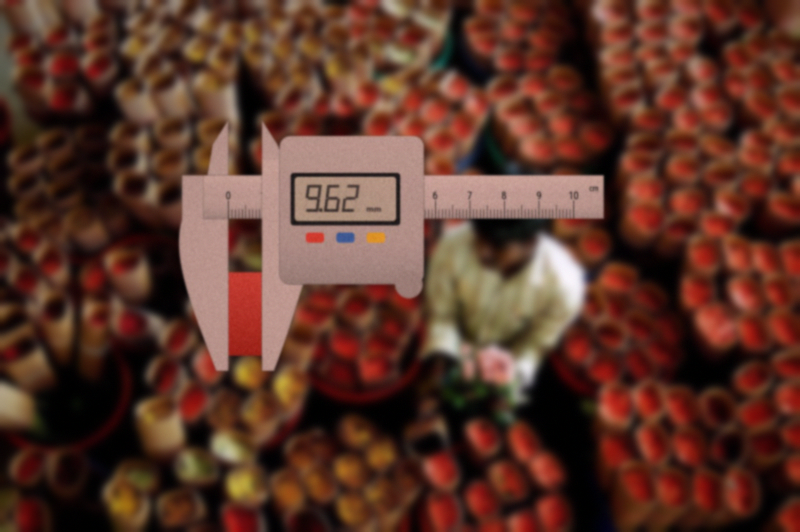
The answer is 9.62 mm
